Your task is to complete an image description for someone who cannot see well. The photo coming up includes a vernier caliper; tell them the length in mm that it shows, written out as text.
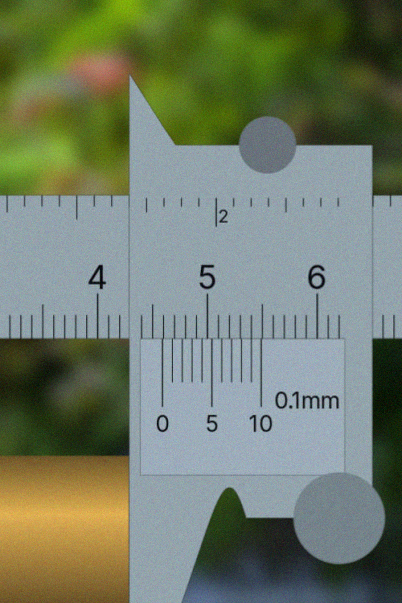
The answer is 45.9 mm
